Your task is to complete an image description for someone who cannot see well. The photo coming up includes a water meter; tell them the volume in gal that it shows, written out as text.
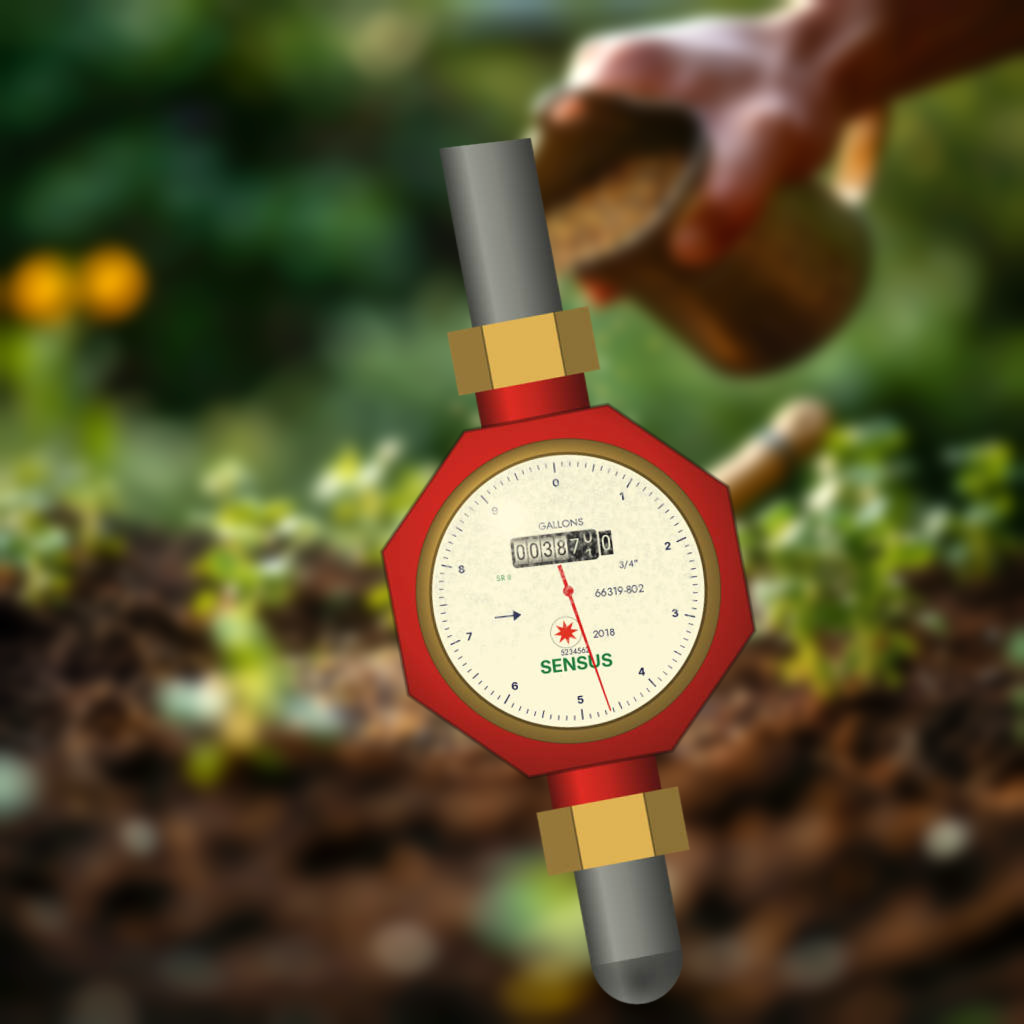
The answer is 38704.6 gal
